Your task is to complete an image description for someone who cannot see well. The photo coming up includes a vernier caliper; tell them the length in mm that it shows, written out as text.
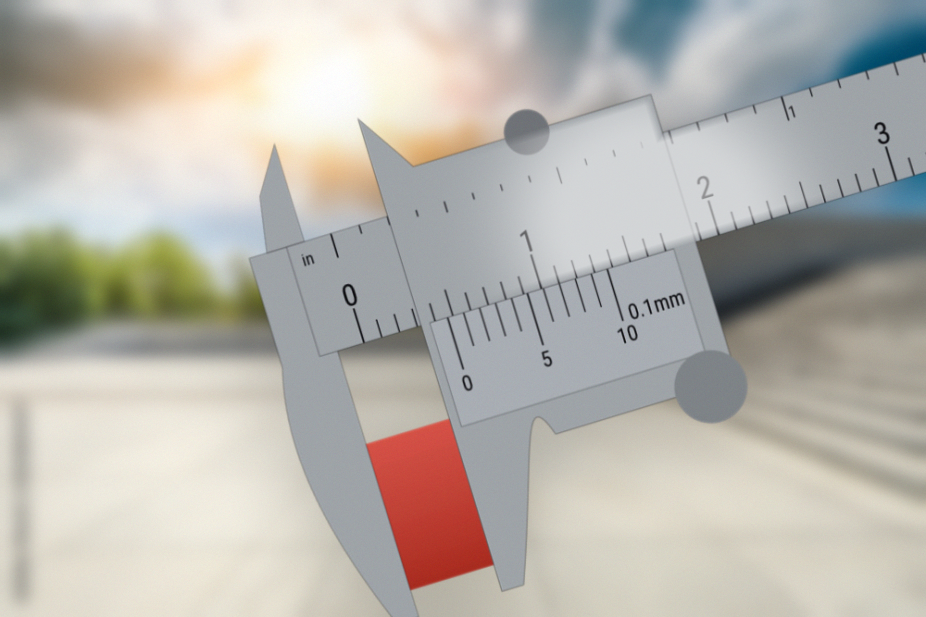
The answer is 4.7 mm
